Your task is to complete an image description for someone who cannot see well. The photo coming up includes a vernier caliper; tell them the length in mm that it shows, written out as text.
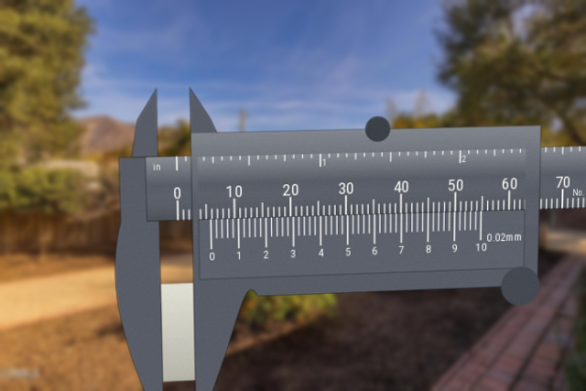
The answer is 5.8 mm
